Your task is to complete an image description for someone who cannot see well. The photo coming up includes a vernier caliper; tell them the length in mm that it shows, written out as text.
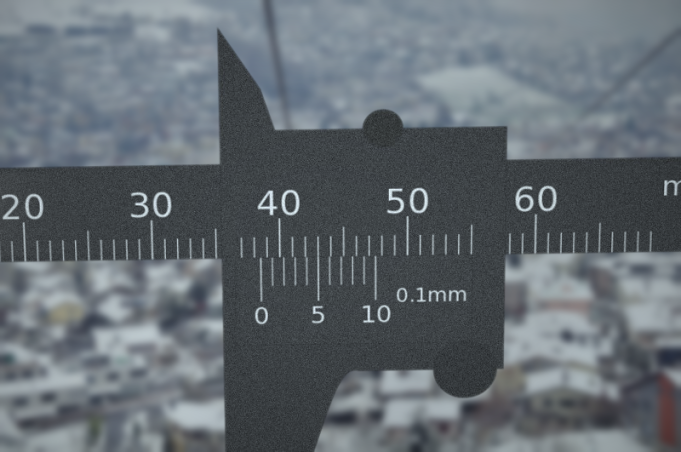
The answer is 38.5 mm
